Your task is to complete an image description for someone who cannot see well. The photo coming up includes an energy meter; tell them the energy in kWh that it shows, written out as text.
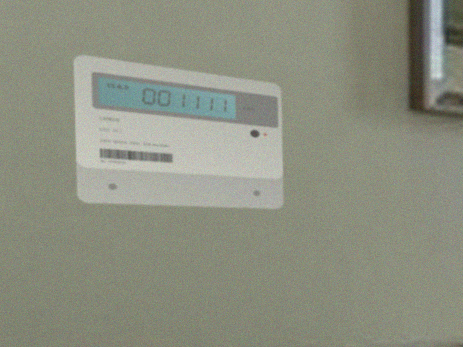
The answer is 1111 kWh
